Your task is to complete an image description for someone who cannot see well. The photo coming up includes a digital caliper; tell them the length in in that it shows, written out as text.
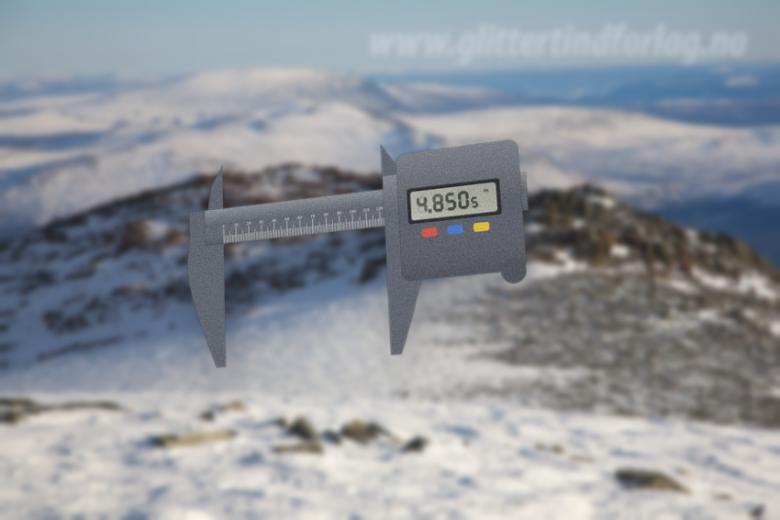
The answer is 4.8505 in
